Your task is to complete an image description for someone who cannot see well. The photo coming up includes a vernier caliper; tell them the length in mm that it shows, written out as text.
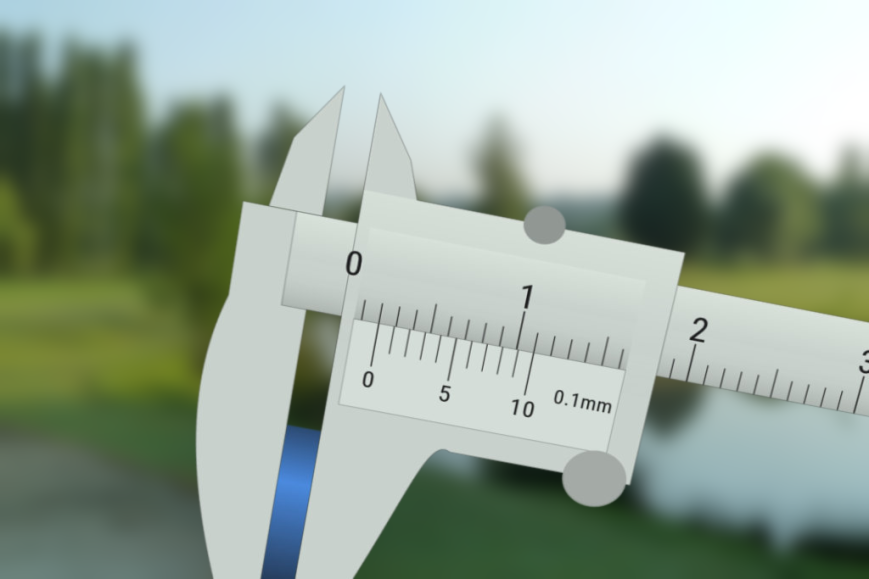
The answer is 2.0 mm
